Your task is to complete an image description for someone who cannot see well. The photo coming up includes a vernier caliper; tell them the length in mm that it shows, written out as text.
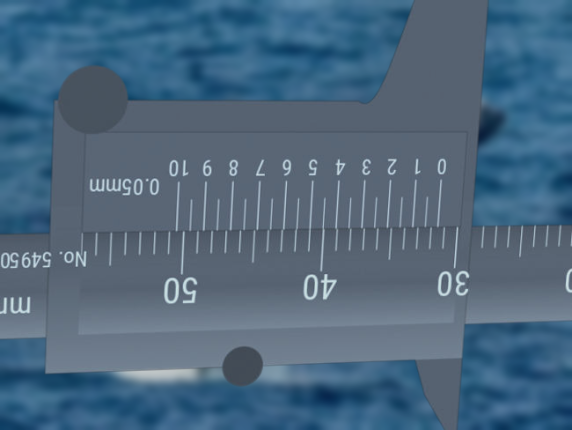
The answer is 31.5 mm
